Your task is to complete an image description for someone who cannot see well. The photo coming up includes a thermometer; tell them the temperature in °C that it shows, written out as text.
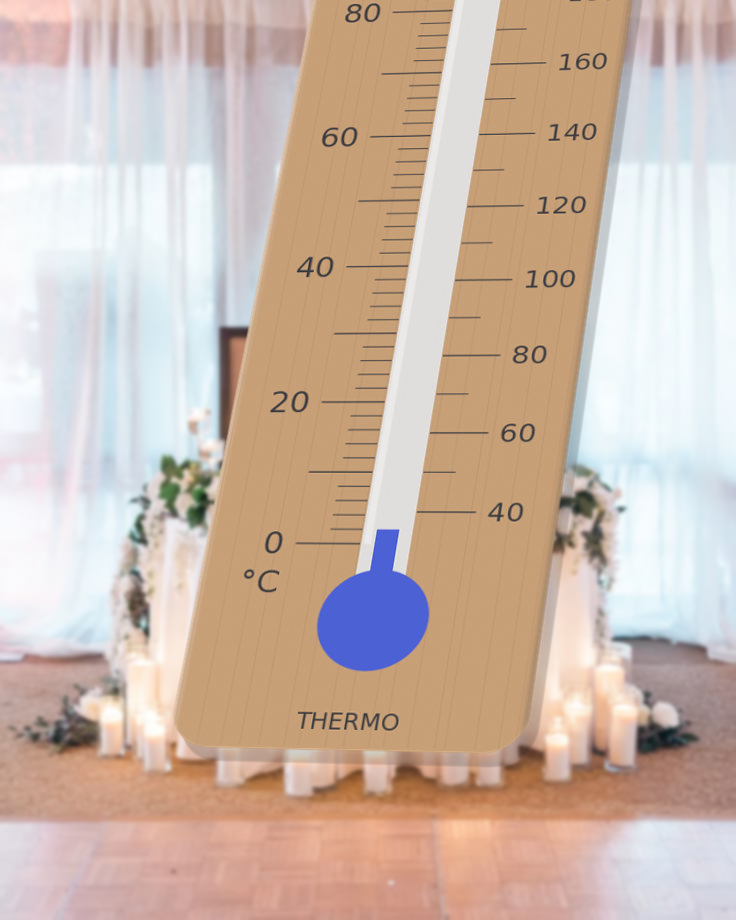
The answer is 2 °C
